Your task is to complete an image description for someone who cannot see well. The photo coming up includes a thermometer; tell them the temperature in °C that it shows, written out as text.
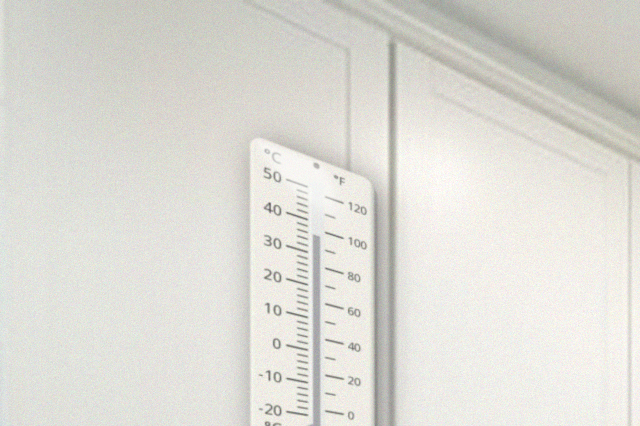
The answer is 36 °C
